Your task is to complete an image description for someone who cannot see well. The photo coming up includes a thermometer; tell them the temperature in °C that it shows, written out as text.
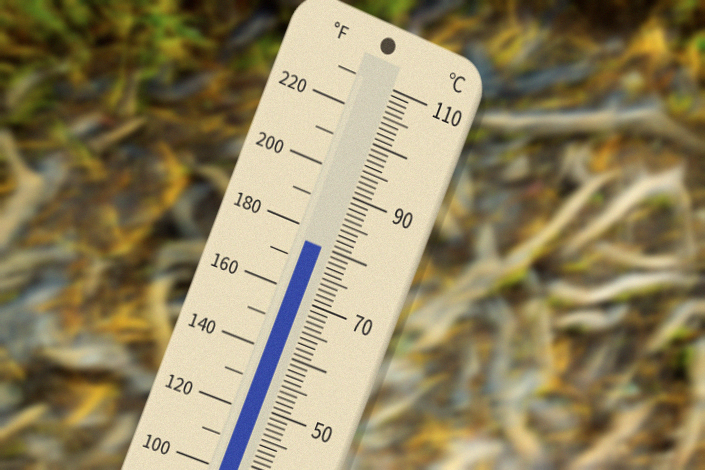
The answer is 80 °C
